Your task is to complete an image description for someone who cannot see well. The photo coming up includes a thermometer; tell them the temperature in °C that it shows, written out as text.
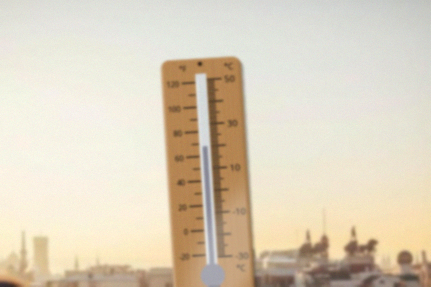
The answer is 20 °C
